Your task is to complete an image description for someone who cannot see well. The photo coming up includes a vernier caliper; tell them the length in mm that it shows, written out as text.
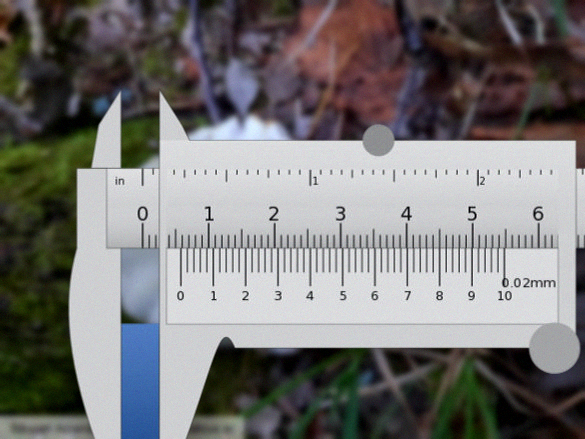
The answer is 5.8 mm
